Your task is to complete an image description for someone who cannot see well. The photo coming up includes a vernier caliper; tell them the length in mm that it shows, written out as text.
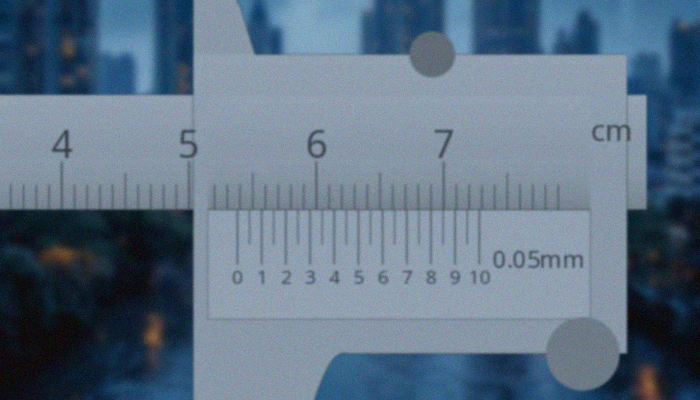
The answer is 53.8 mm
